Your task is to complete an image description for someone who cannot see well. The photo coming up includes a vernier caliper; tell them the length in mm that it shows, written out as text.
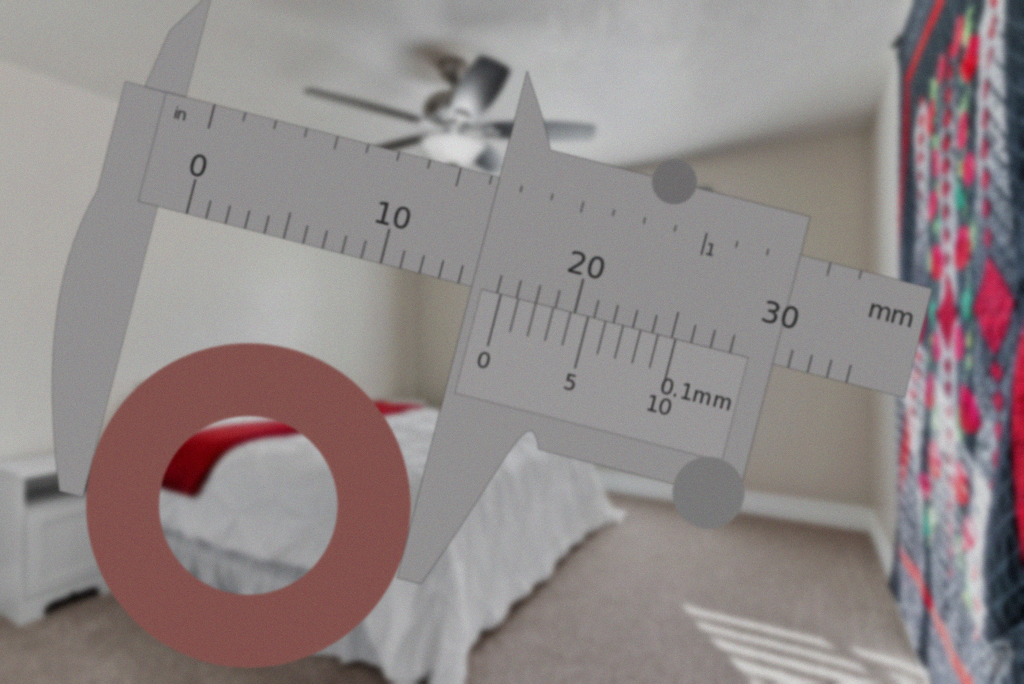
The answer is 16.2 mm
